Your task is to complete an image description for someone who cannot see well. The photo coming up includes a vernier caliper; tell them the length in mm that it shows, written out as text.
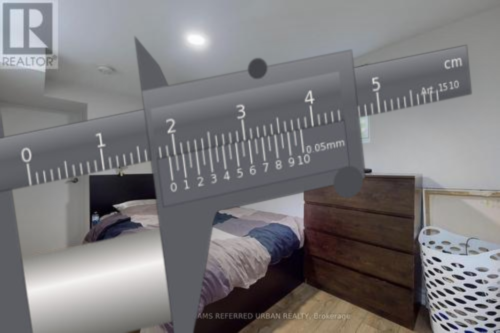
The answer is 19.2 mm
